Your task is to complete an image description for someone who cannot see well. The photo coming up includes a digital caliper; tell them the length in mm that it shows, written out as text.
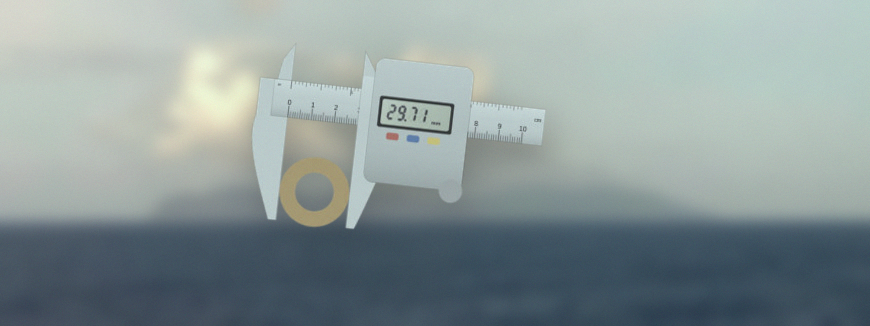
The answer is 29.71 mm
